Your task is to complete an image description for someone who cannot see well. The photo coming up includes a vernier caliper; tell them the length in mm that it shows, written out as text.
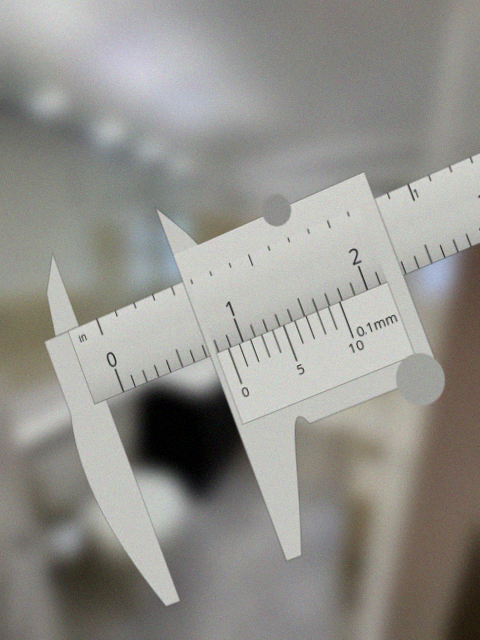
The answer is 8.8 mm
